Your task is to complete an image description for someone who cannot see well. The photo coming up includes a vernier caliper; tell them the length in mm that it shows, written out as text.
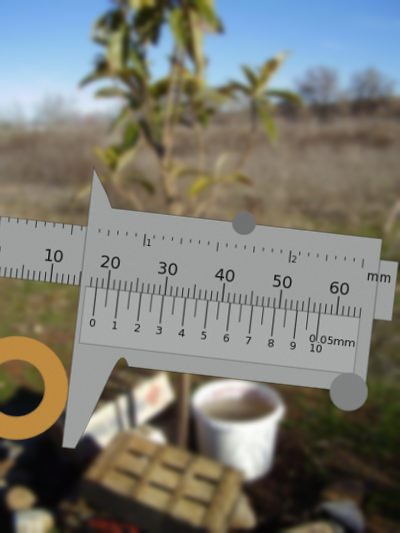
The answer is 18.0 mm
